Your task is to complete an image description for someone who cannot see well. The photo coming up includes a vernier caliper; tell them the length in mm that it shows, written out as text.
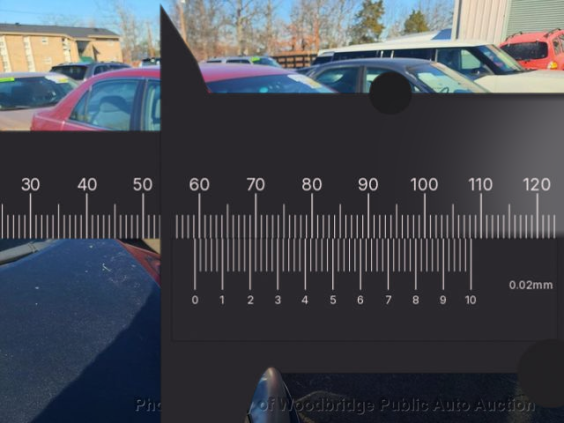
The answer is 59.2 mm
